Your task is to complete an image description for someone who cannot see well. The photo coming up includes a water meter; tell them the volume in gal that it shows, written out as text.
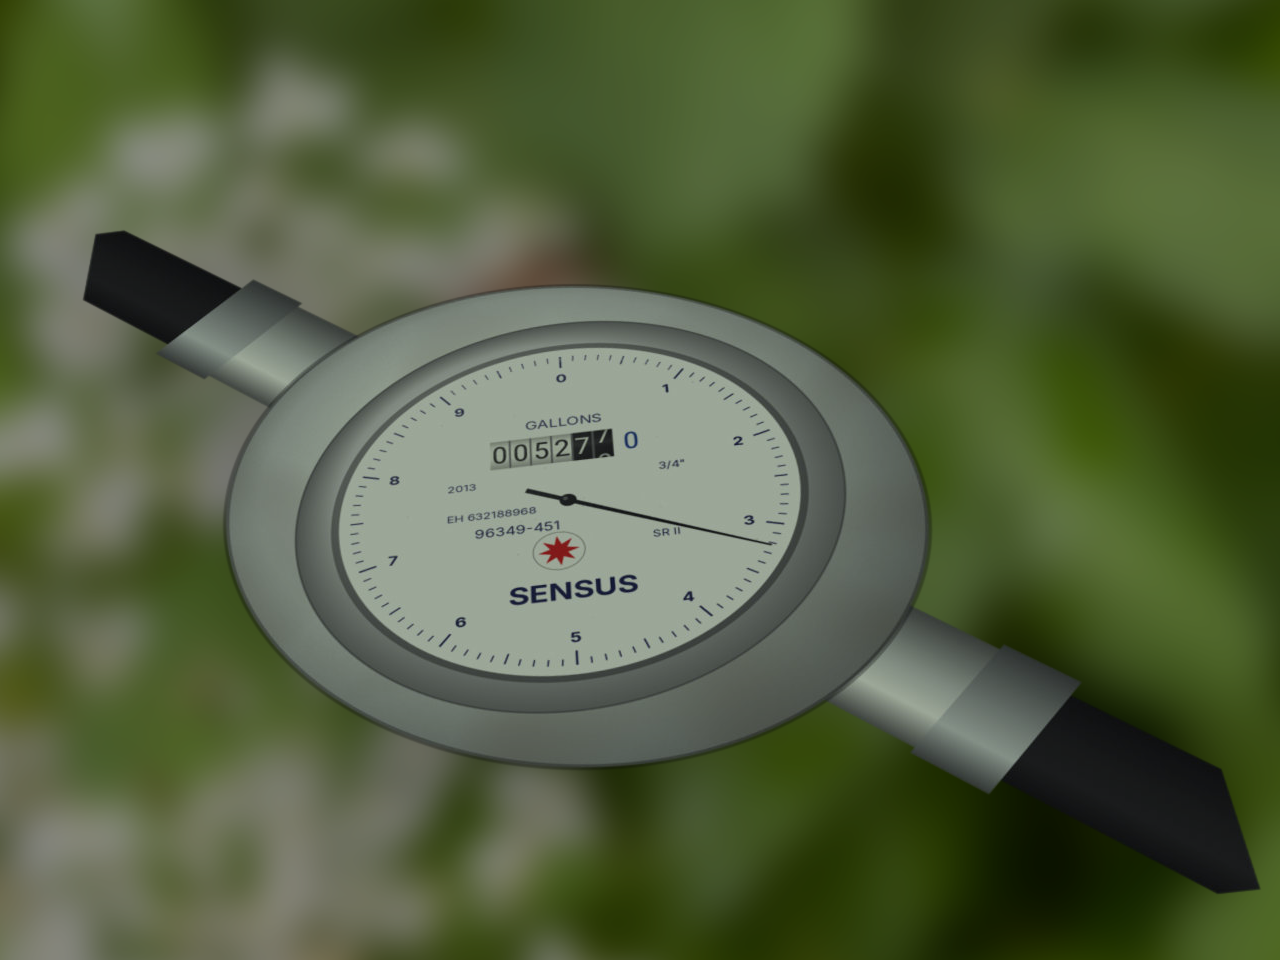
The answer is 52773.2 gal
